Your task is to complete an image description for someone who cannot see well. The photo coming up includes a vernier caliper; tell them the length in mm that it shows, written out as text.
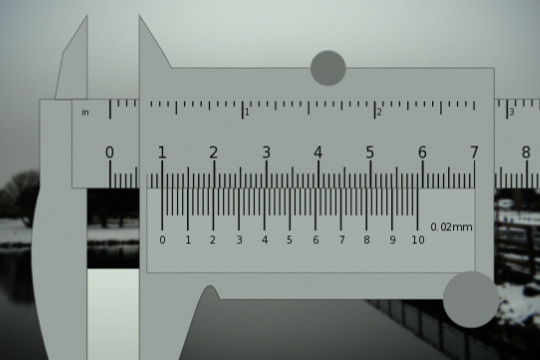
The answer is 10.0 mm
